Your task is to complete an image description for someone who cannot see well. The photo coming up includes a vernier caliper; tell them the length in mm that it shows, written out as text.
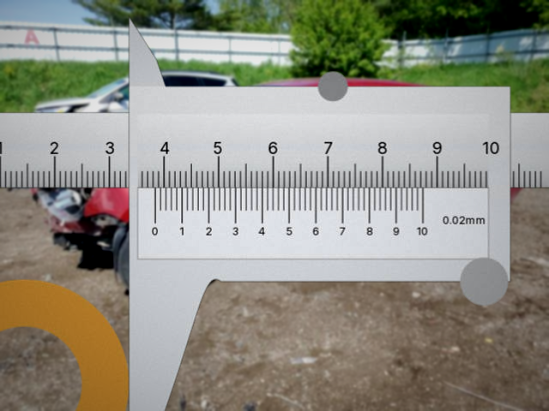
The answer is 38.4 mm
